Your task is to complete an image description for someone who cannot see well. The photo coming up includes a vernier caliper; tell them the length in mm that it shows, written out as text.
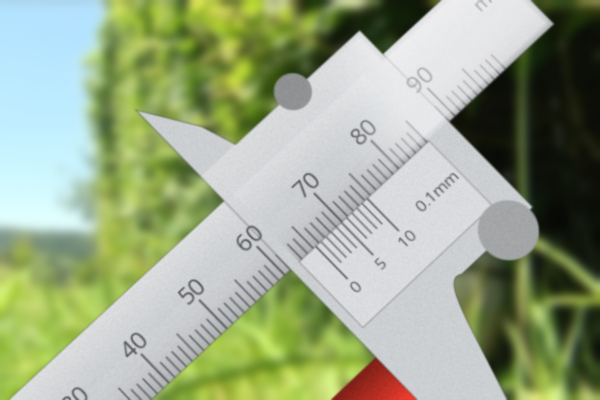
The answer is 65.4 mm
